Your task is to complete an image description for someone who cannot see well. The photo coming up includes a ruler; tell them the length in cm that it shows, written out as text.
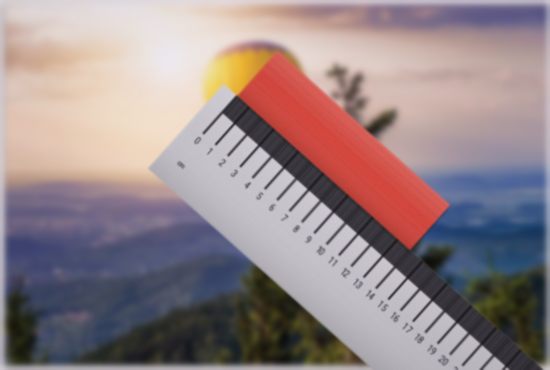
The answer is 14 cm
